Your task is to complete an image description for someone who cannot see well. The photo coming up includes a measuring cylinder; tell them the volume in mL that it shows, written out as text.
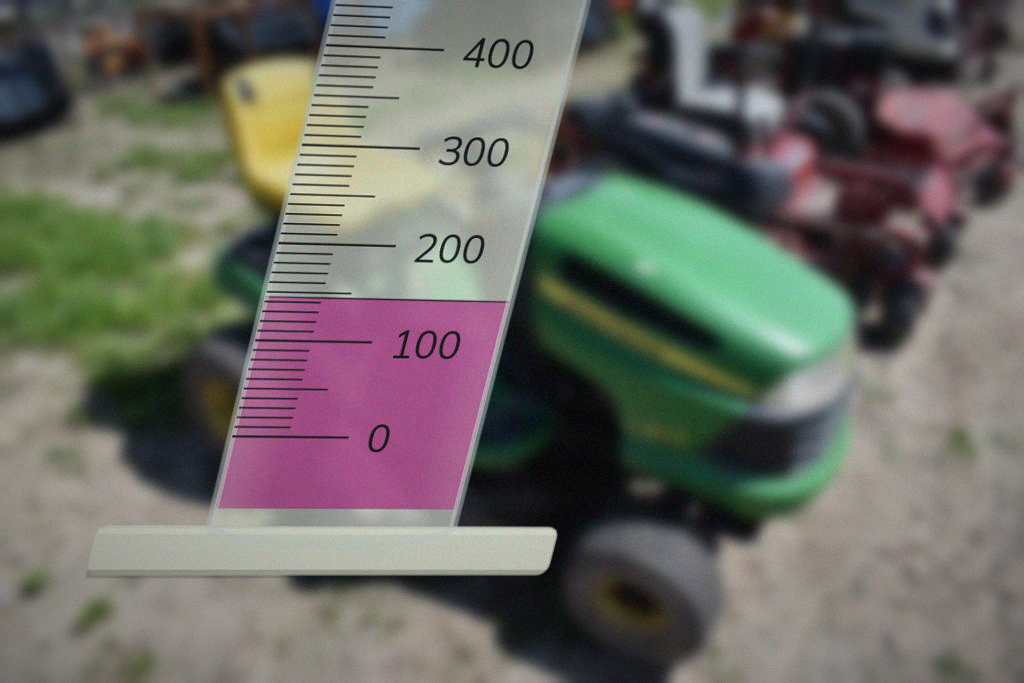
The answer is 145 mL
